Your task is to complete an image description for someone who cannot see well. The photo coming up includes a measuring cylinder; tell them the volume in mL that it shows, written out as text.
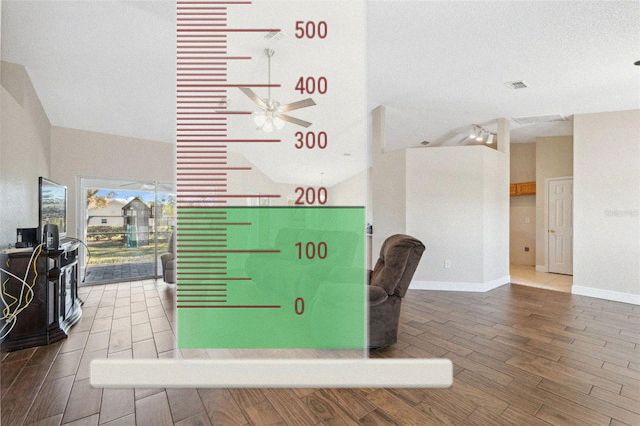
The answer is 180 mL
